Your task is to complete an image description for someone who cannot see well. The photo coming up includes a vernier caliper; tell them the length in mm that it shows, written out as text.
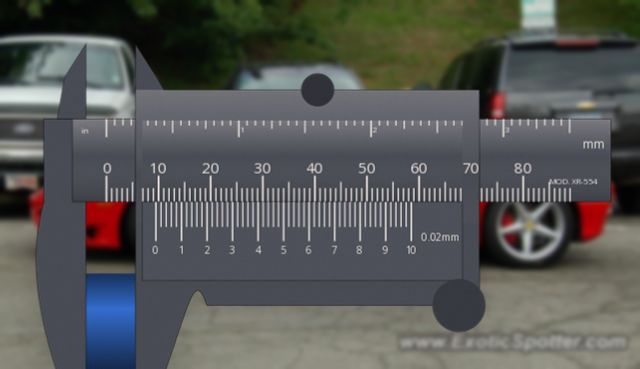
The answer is 9.5 mm
